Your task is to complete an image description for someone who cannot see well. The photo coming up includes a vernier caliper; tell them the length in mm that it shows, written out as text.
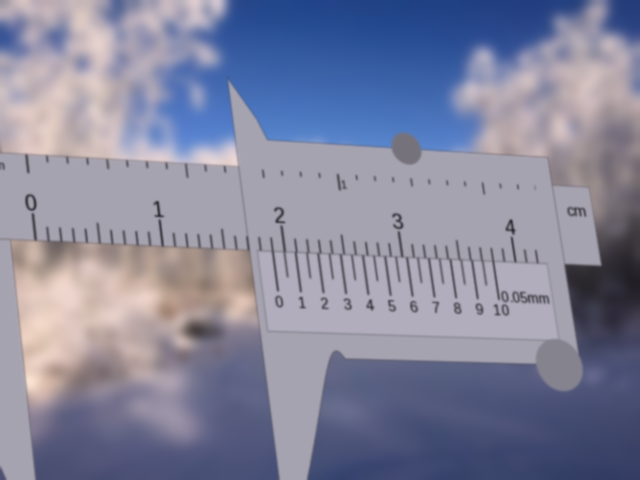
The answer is 19.0 mm
